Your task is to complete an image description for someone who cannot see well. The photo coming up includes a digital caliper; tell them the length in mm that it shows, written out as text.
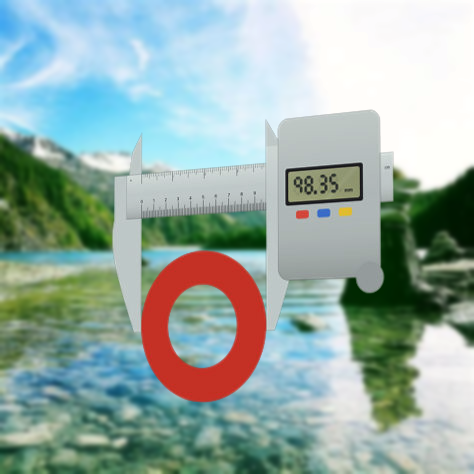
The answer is 98.35 mm
